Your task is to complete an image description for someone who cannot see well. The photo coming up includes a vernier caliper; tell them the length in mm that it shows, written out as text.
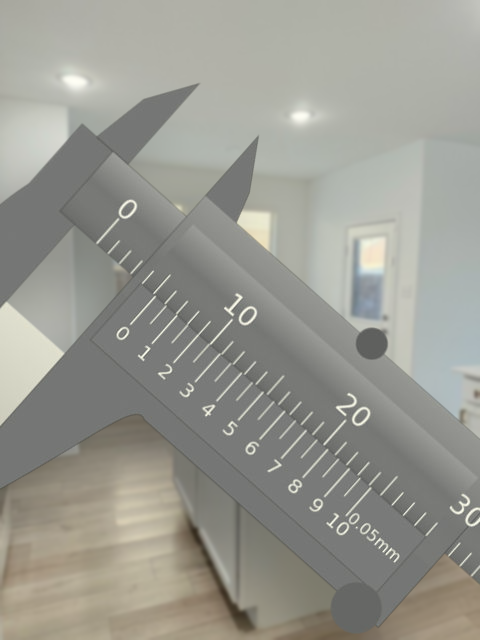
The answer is 5.2 mm
